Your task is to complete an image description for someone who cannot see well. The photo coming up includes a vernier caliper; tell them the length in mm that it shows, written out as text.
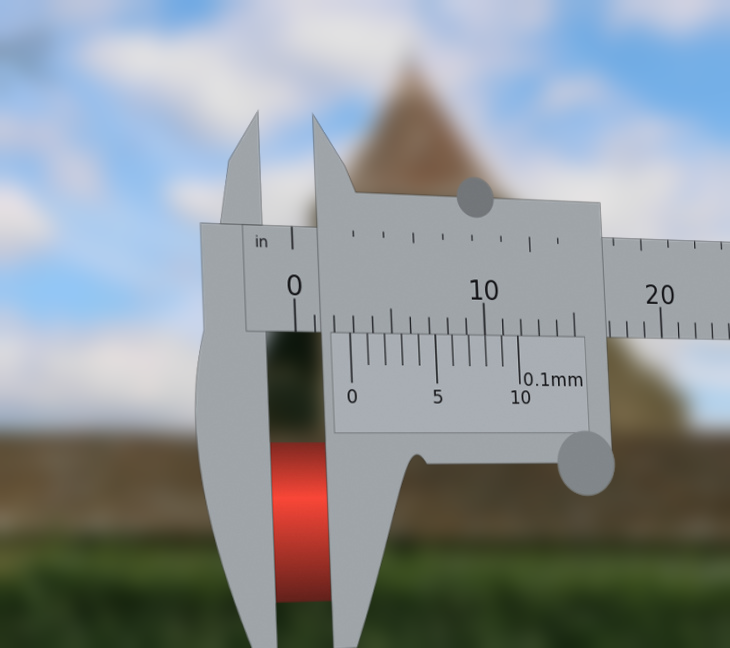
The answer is 2.8 mm
